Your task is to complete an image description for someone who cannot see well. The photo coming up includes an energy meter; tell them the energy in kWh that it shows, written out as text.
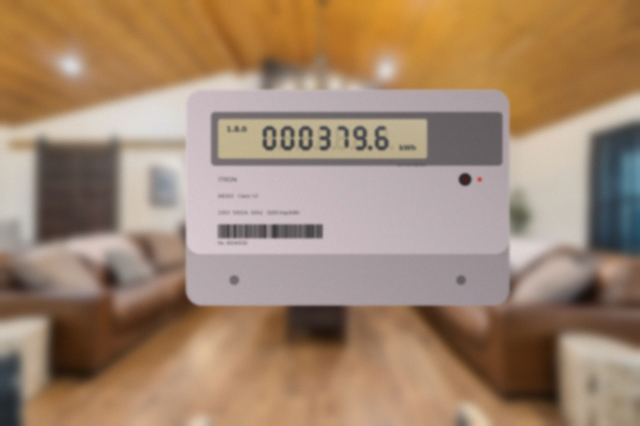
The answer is 379.6 kWh
